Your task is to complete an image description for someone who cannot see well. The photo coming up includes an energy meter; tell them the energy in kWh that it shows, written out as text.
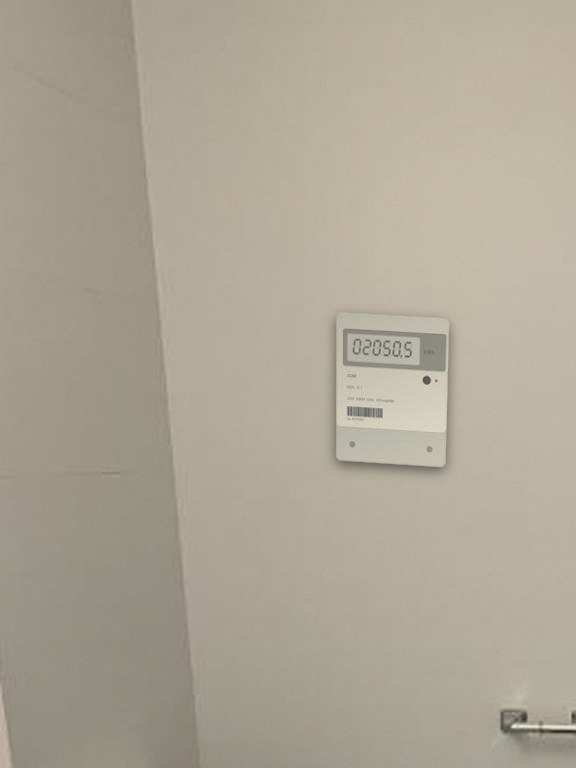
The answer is 2050.5 kWh
